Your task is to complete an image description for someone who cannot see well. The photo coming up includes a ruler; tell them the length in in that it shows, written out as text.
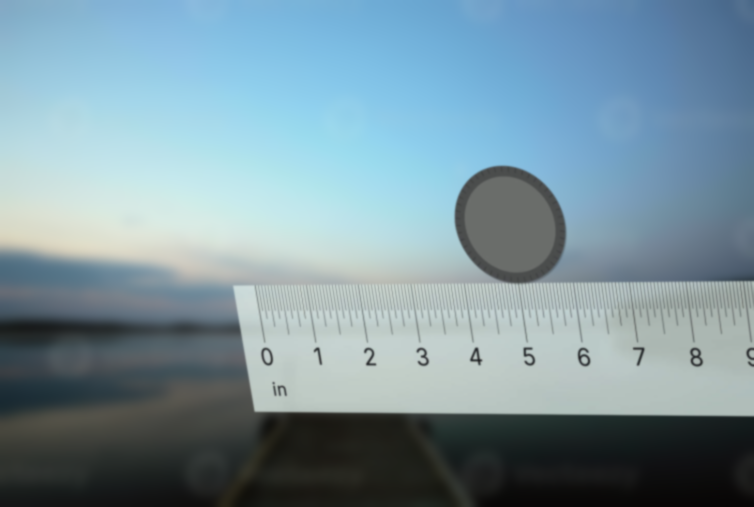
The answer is 2 in
